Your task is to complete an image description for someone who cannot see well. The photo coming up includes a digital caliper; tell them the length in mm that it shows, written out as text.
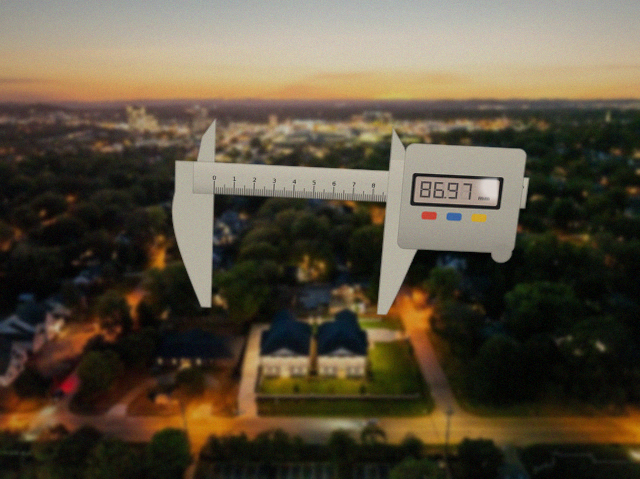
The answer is 86.97 mm
